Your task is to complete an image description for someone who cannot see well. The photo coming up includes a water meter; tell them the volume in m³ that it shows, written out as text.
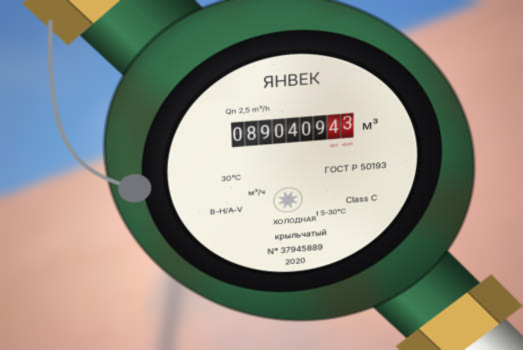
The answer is 890409.43 m³
